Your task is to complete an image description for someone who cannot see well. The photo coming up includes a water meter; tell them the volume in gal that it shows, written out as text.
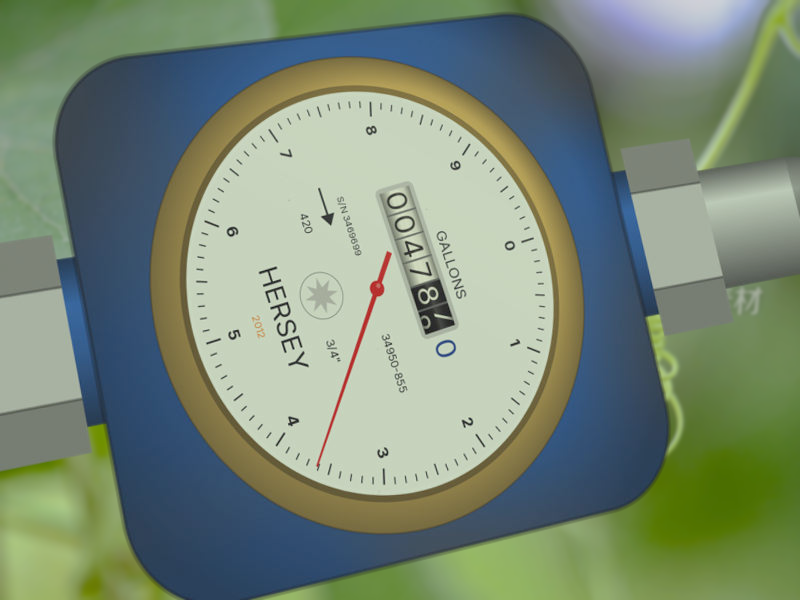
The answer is 47873.6 gal
